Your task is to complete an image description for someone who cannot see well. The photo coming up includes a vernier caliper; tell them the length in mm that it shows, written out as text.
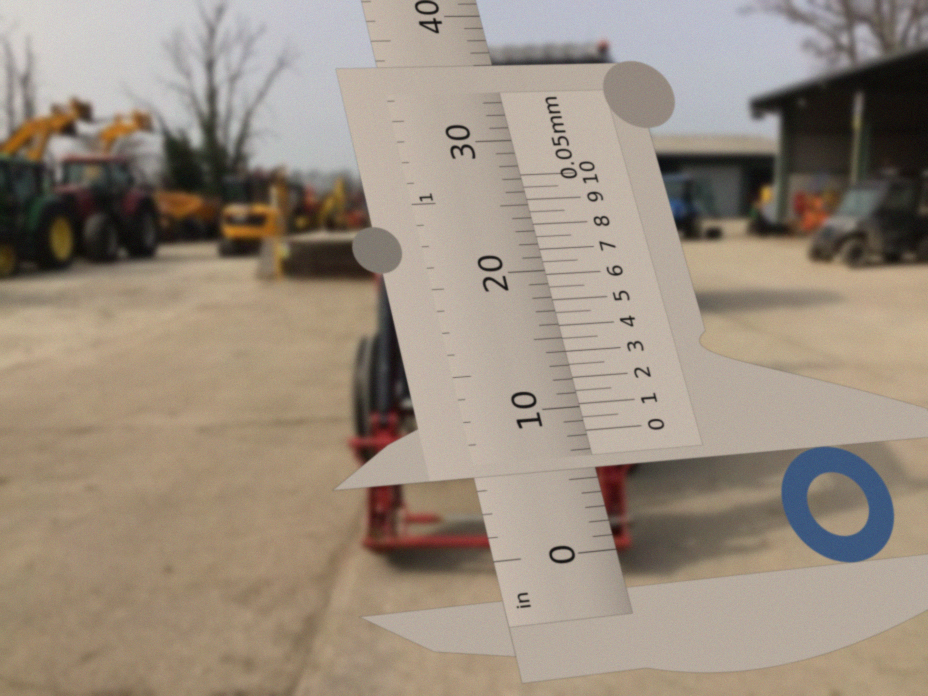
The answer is 8.3 mm
